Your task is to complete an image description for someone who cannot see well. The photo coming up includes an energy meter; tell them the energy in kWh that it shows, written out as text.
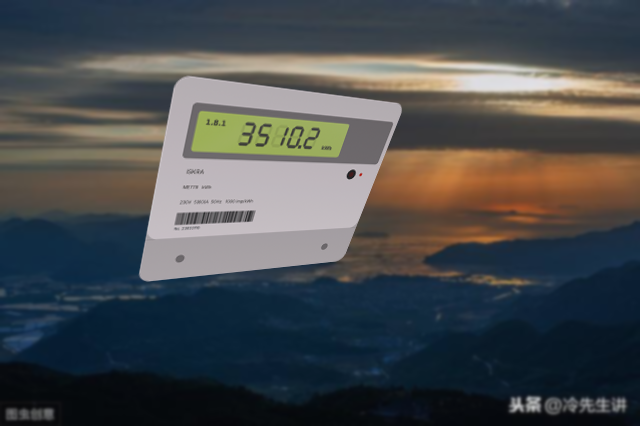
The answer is 3510.2 kWh
